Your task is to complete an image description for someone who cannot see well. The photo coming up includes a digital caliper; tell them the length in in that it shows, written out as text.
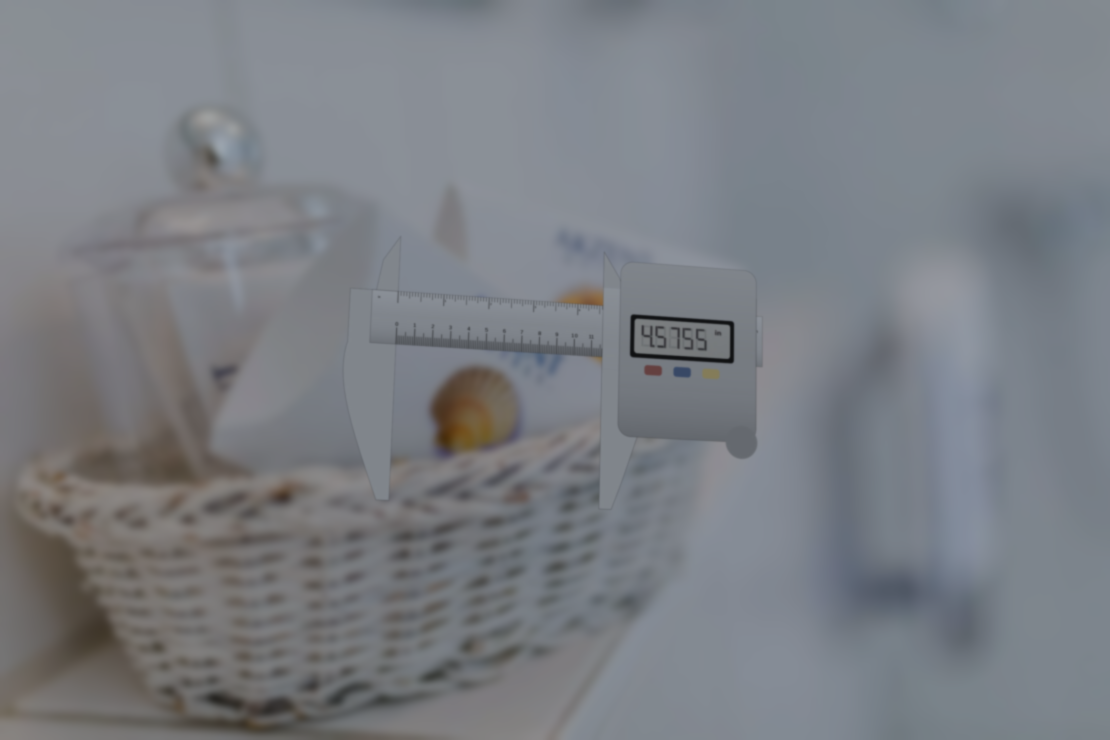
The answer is 4.5755 in
